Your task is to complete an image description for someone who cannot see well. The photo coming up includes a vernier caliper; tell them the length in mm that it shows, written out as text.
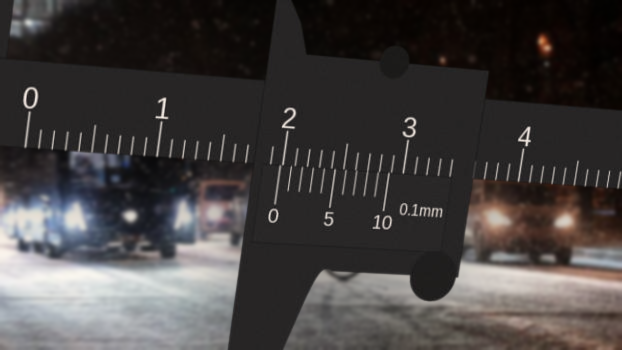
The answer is 19.8 mm
